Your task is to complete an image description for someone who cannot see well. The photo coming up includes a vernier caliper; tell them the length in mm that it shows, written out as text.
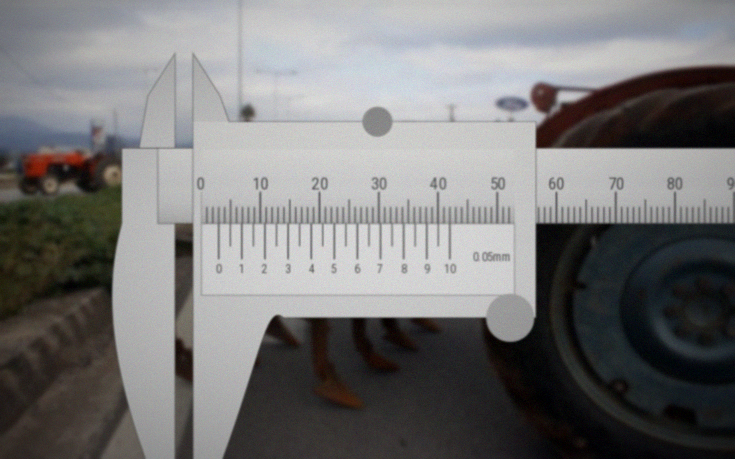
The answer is 3.0 mm
